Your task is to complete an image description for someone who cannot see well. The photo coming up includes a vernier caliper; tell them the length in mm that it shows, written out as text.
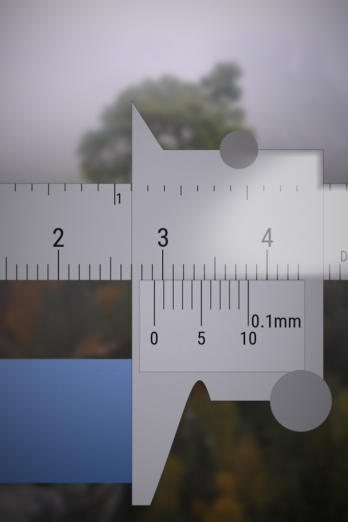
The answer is 29.2 mm
